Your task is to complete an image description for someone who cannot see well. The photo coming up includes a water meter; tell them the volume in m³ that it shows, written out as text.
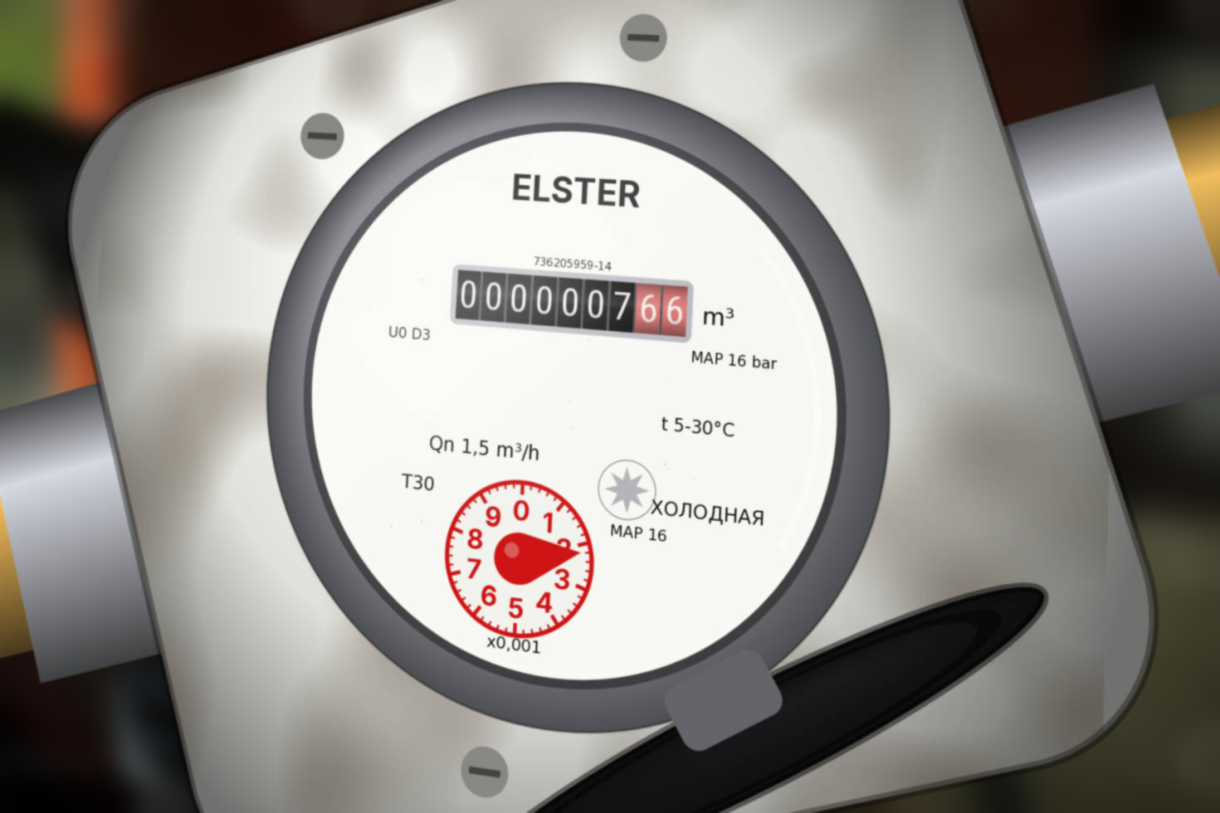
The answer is 7.662 m³
